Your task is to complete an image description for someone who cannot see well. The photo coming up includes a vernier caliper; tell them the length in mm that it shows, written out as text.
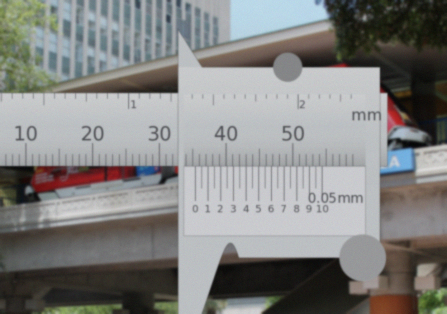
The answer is 35.4 mm
